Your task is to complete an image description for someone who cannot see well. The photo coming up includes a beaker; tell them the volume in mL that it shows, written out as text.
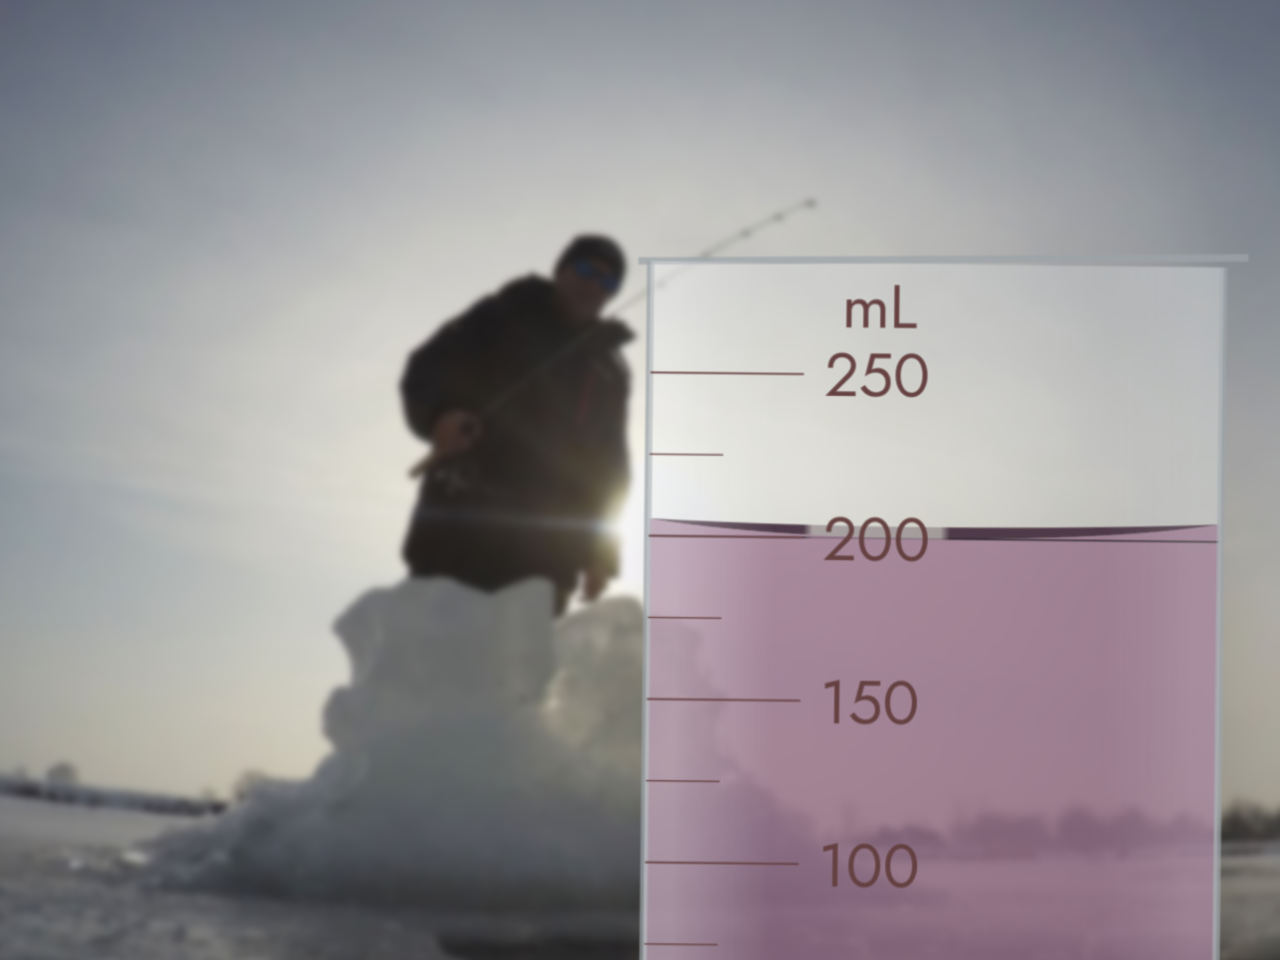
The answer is 200 mL
